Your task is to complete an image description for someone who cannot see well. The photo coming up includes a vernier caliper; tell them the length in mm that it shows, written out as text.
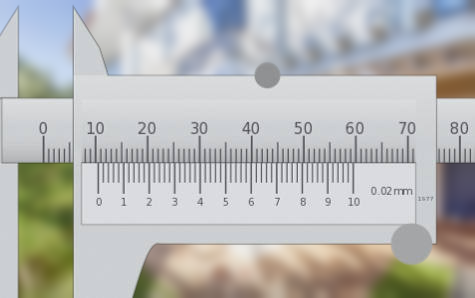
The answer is 10.5 mm
